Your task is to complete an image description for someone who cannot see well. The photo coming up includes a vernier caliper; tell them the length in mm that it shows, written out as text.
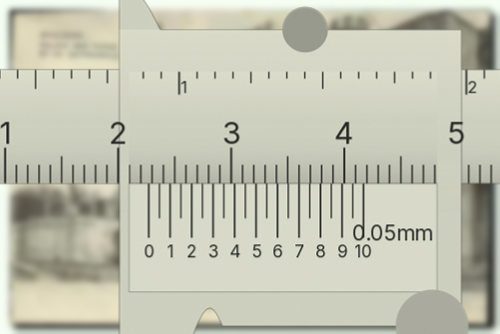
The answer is 22.7 mm
